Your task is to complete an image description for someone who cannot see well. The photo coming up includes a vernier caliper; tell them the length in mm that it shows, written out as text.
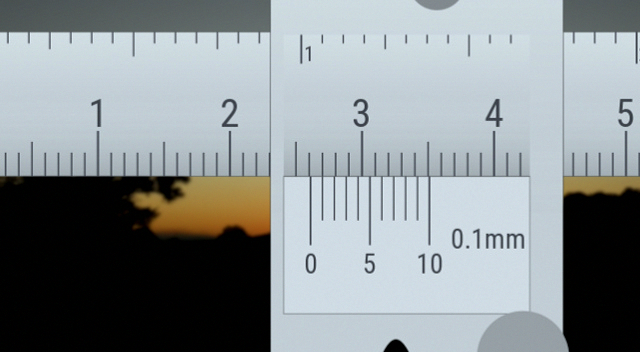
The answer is 26.1 mm
